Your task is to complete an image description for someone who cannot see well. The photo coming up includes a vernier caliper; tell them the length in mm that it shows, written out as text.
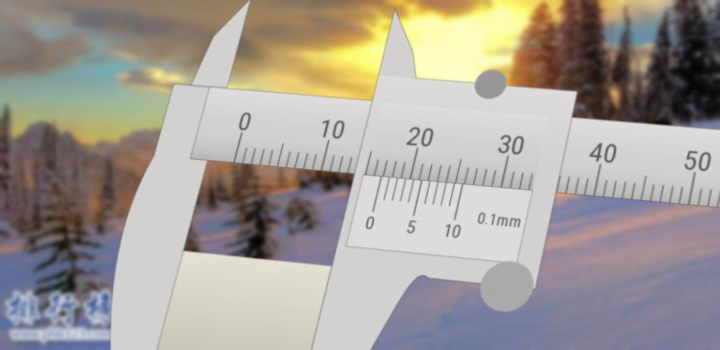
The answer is 16.8 mm
